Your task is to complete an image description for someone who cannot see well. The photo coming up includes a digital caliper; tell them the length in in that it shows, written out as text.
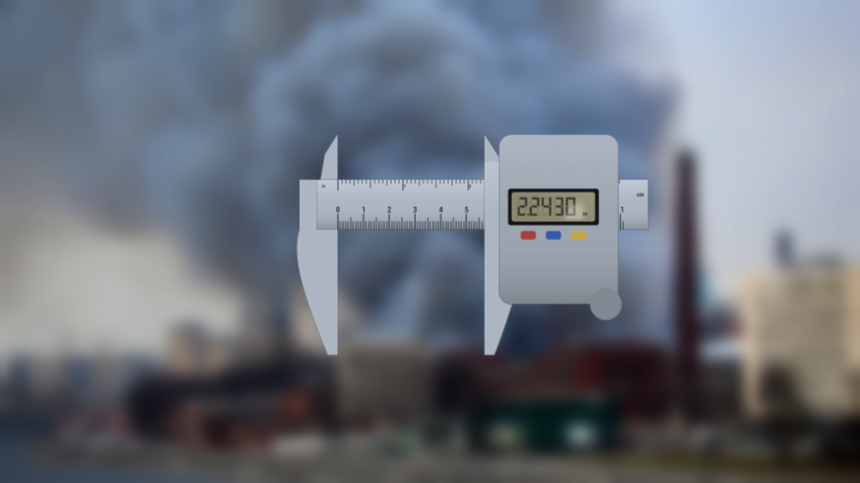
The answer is 2.2430 in
